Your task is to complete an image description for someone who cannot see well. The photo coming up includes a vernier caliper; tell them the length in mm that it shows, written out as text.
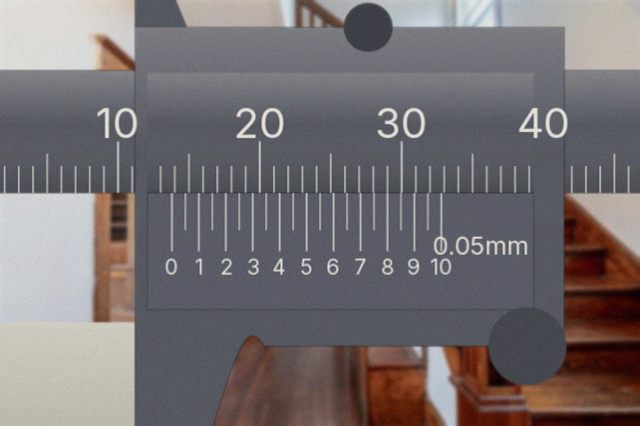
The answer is 13.8 mm
